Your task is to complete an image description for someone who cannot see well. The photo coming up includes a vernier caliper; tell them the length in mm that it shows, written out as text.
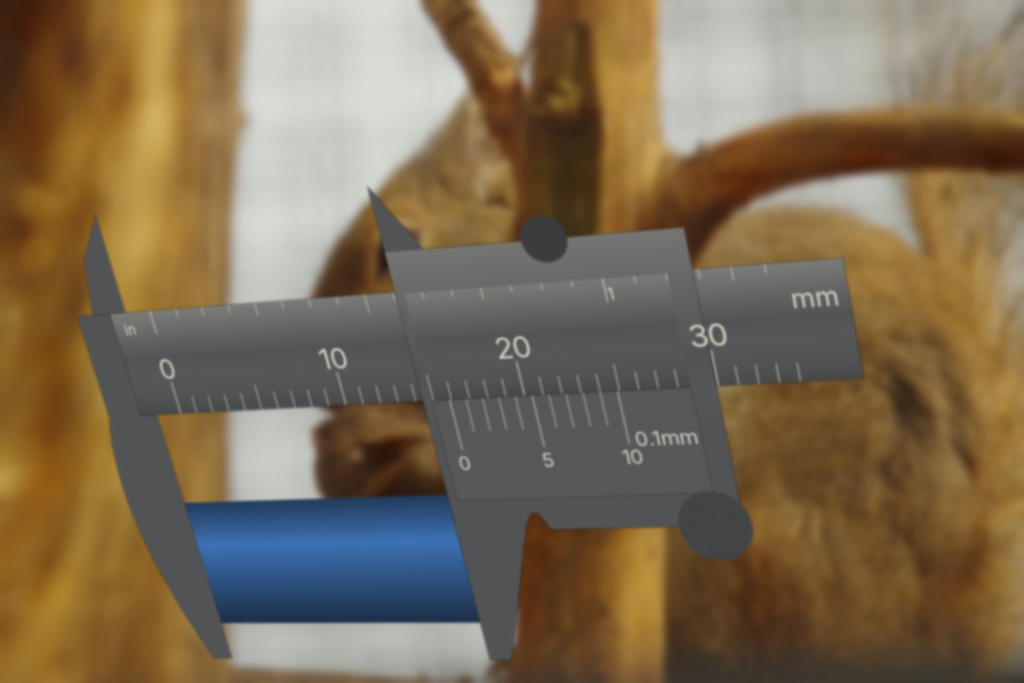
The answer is 15.9 mm
